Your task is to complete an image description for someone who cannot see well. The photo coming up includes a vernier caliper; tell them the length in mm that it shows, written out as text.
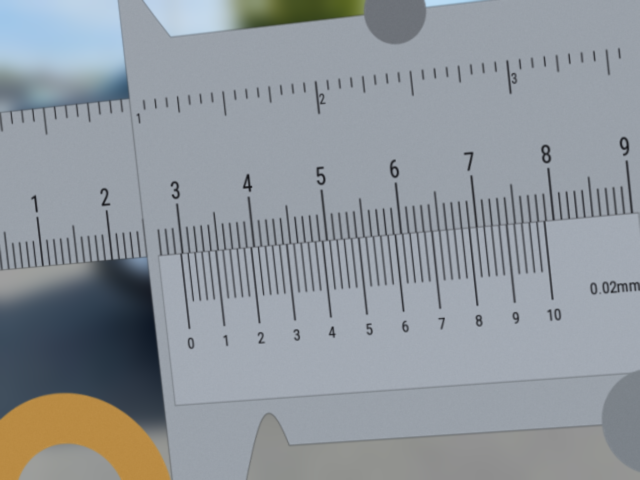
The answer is 29.8 mm
